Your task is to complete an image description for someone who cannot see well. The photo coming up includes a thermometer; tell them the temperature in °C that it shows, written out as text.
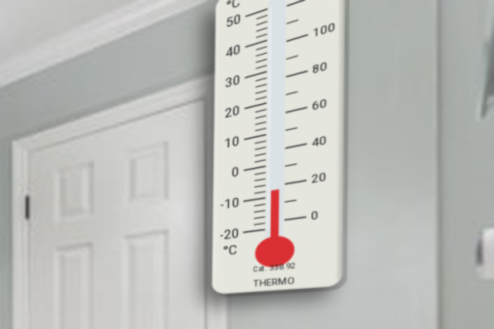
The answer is -8 °C
